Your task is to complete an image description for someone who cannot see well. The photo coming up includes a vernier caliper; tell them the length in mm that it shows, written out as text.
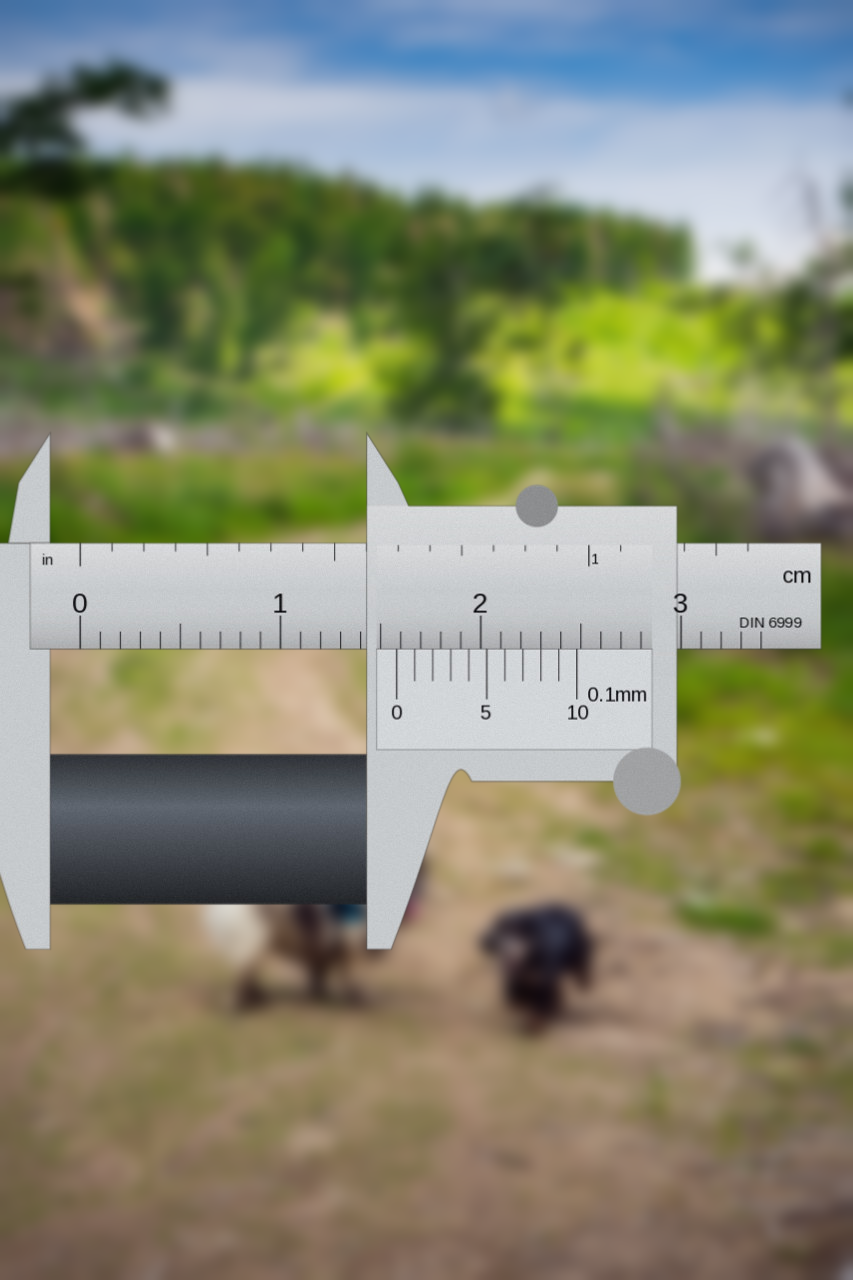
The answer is 15.8 mm
